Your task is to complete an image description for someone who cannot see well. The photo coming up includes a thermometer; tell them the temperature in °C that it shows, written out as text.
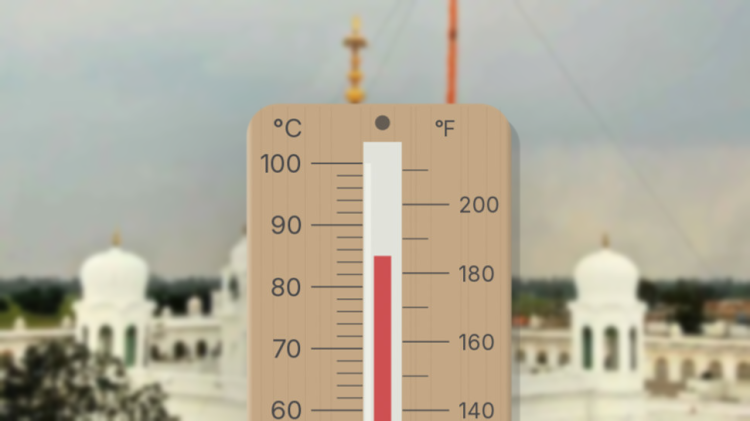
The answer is 85 °C
